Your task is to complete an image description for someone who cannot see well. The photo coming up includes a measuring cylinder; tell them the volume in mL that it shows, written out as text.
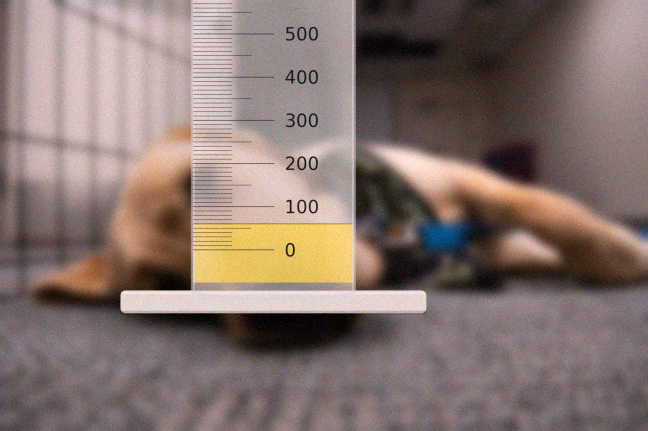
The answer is 60 mL
